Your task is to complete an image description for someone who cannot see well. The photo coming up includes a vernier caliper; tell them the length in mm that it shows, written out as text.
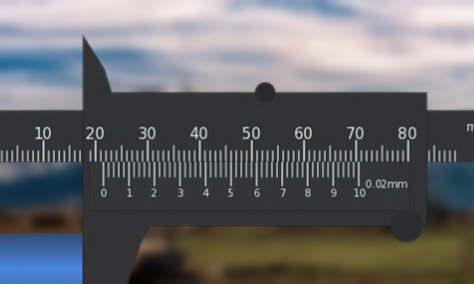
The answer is 21.5 mm
